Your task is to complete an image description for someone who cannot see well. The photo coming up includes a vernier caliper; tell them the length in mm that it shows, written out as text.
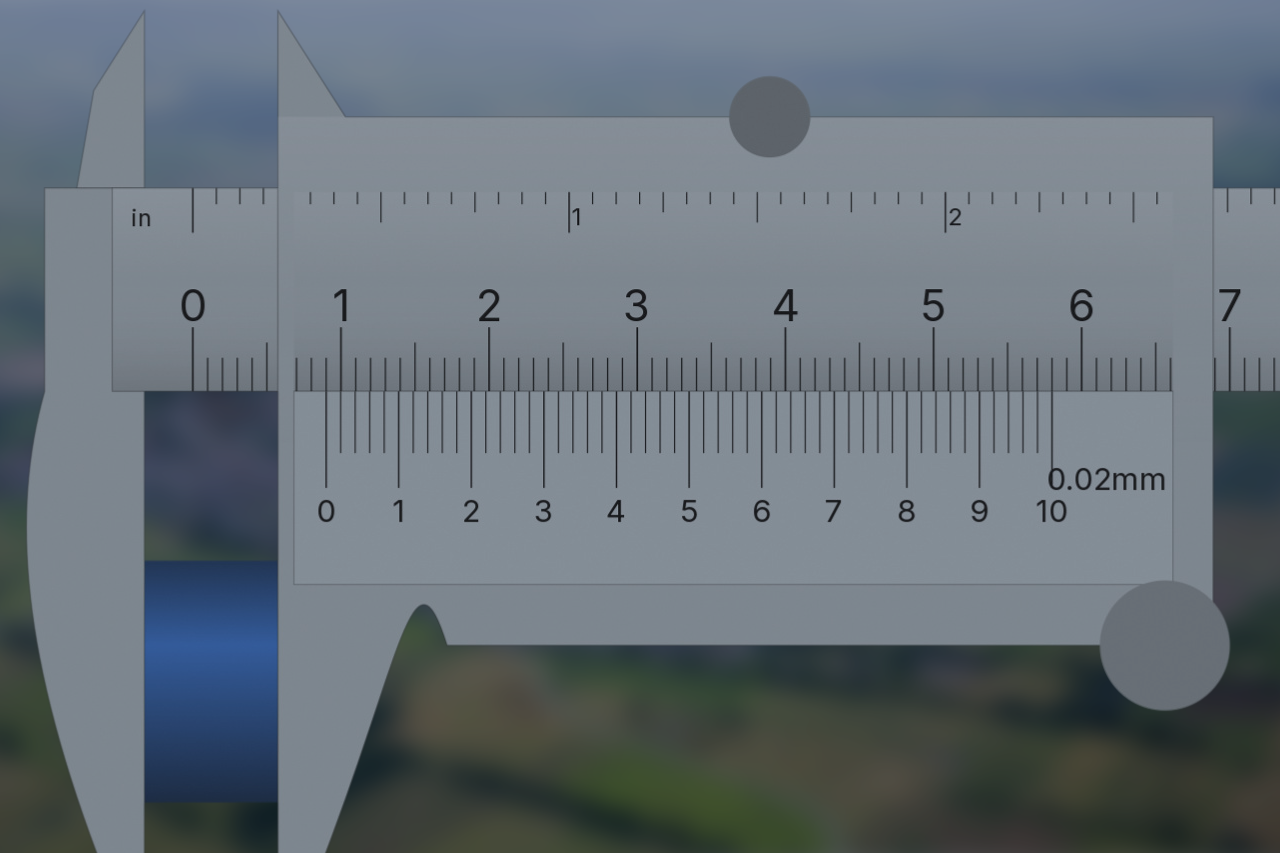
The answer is 9.0 mm
